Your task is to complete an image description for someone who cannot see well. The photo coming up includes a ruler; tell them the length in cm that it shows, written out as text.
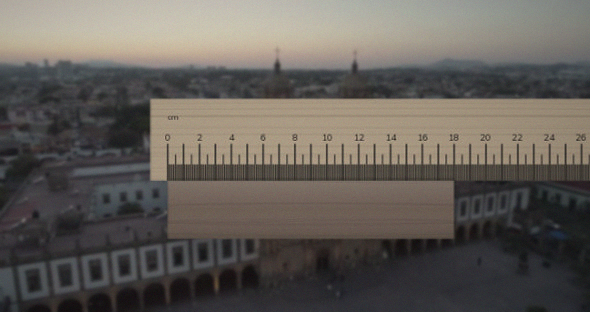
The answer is 18 cm
